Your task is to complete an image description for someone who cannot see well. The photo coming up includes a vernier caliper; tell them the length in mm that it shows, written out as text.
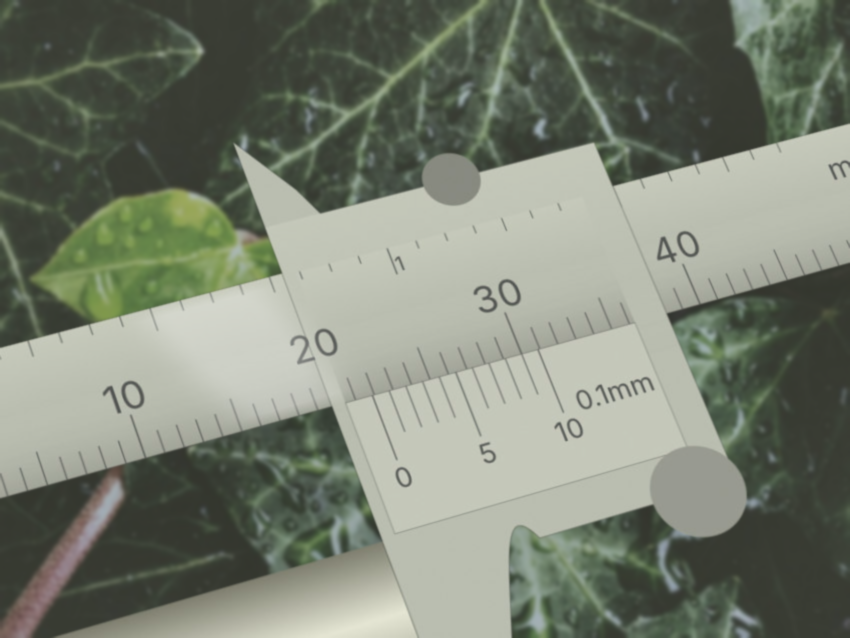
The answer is 21.9 mm
